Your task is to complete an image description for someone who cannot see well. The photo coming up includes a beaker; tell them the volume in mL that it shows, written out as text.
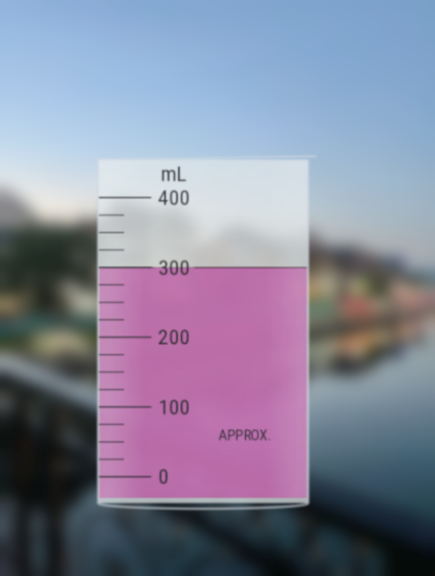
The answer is 300 mL
